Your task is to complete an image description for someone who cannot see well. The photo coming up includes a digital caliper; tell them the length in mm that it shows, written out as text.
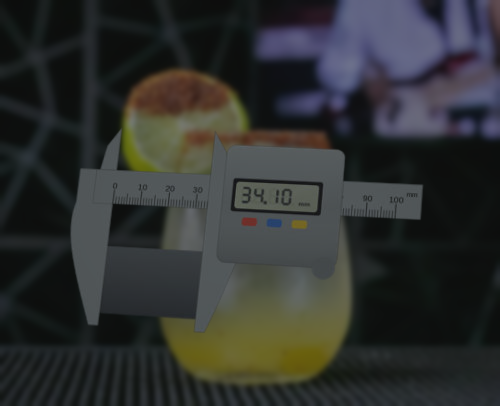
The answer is 34.10 mm
